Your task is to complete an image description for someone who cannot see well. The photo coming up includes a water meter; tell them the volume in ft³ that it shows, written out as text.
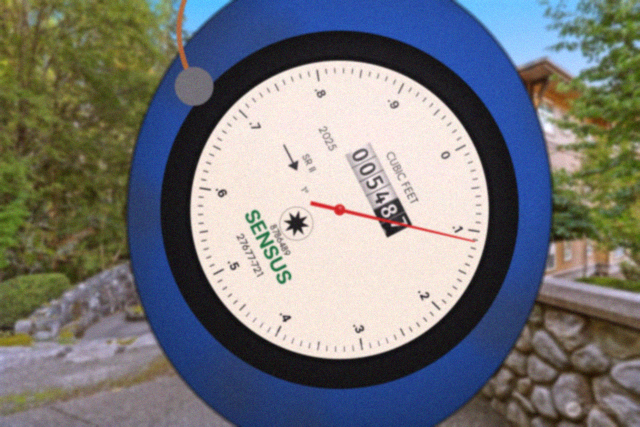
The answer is 5487.11 ft³
